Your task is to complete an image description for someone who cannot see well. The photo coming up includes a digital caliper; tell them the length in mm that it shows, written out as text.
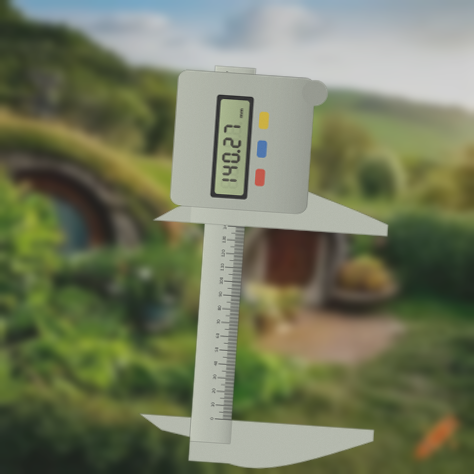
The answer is 140.27 mm
